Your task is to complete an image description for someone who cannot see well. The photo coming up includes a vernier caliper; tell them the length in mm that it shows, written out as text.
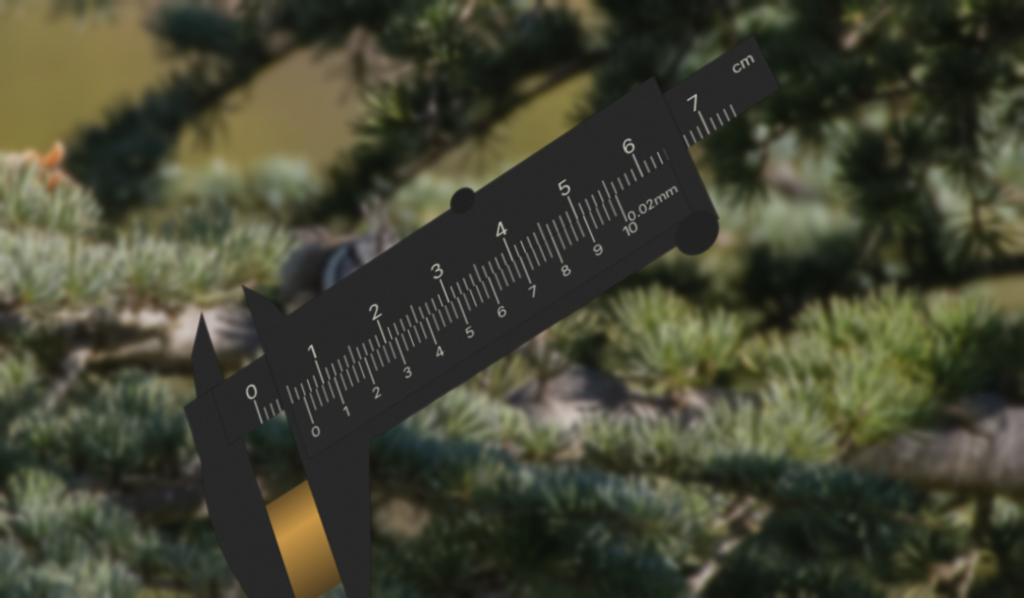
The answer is 6.8 mm
